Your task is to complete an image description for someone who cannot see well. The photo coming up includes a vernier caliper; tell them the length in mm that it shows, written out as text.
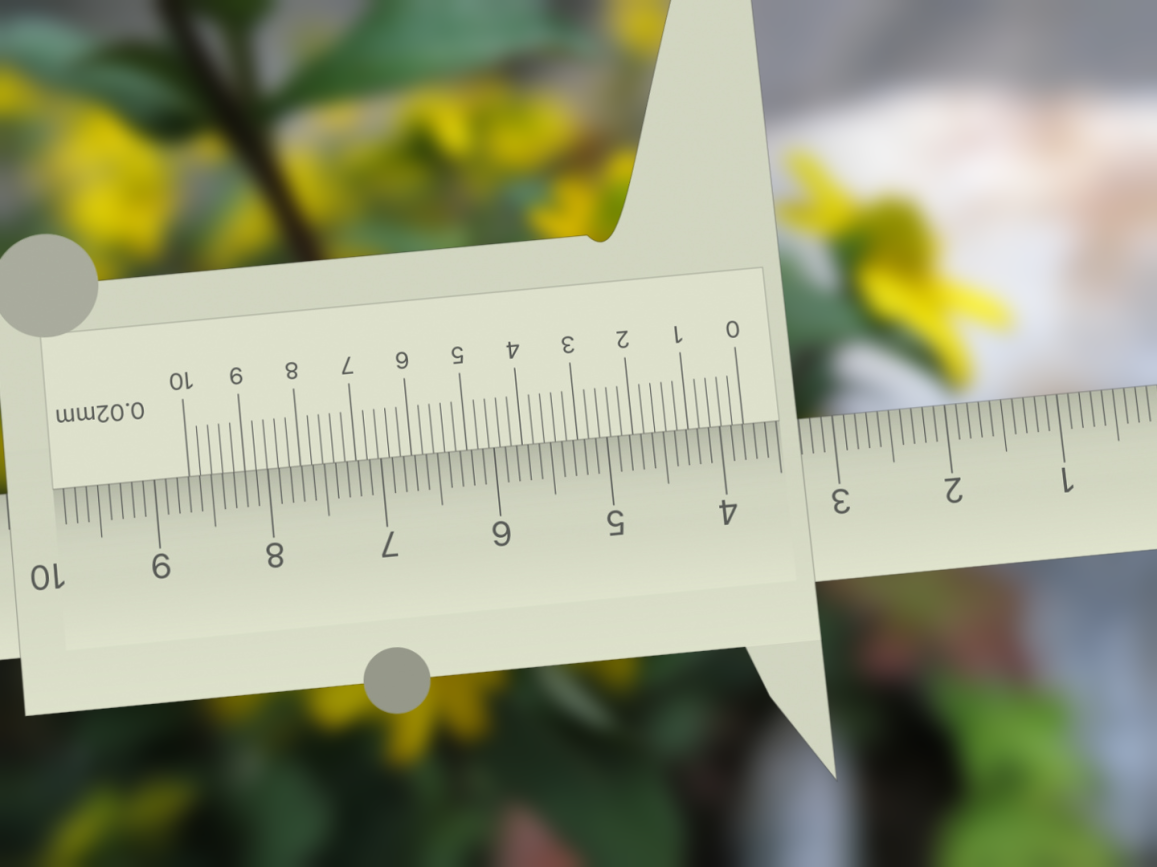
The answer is 37.9 mm
